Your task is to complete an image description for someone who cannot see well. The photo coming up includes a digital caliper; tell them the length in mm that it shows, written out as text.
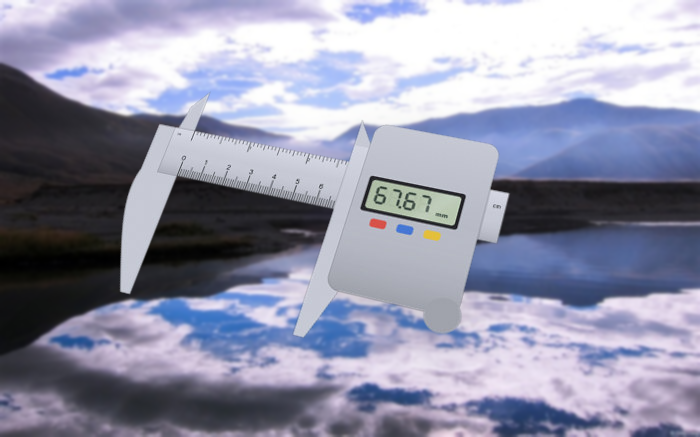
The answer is 67.67 mm
